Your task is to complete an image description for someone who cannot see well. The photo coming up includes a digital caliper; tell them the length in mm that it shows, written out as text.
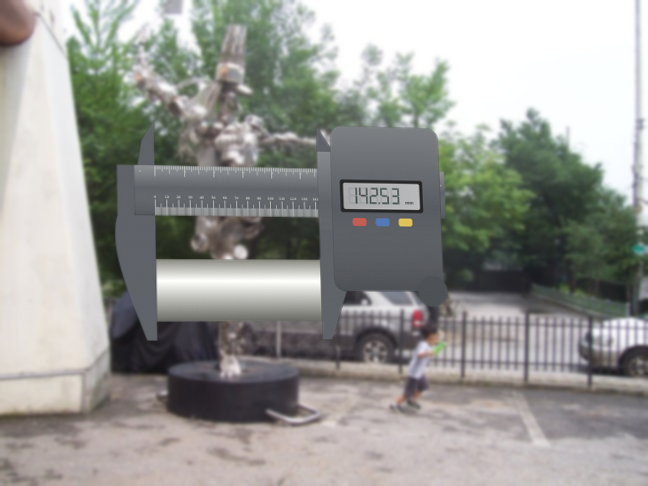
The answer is 142.53 mm
